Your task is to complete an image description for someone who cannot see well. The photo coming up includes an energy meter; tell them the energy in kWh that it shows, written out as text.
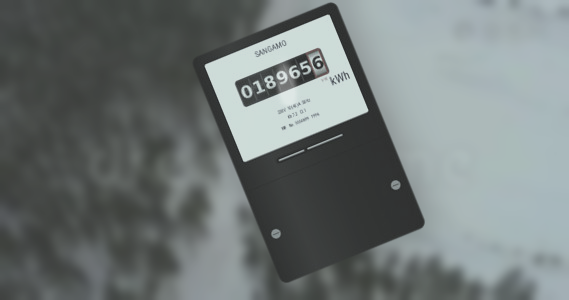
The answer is 18965.6 kWh
